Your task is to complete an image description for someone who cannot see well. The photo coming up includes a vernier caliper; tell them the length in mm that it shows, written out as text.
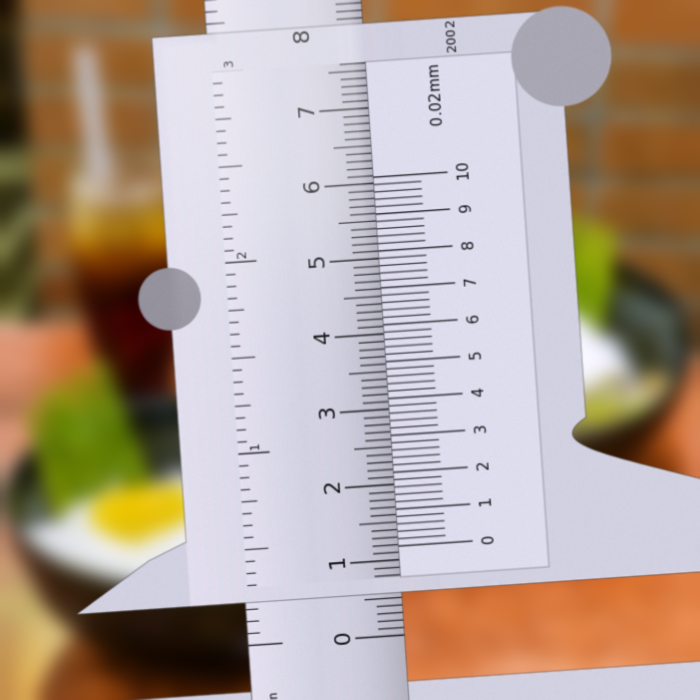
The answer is 11.8 mm
